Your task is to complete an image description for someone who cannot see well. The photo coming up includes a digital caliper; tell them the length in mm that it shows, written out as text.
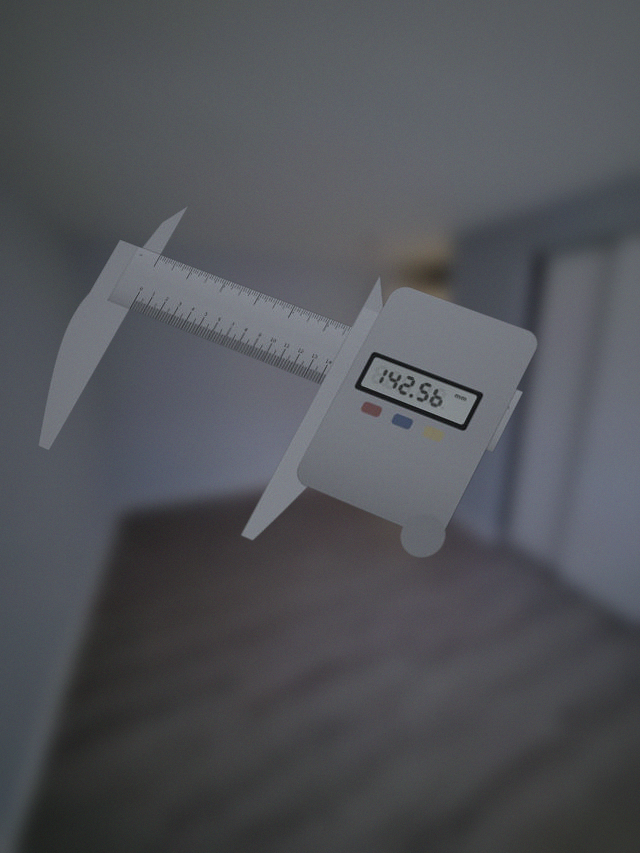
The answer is 142.56 mm
